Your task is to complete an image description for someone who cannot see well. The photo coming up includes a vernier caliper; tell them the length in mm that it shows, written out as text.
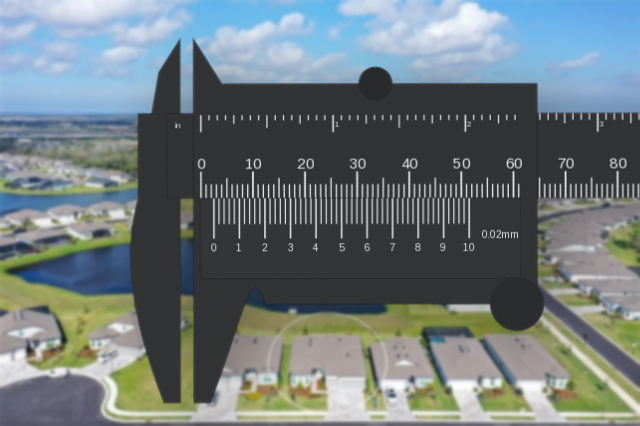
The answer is 2.5 mm
